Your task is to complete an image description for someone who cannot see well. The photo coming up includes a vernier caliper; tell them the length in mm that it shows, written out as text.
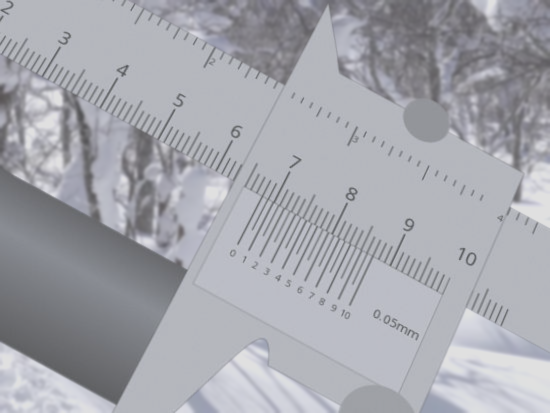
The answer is 68.0 mm
